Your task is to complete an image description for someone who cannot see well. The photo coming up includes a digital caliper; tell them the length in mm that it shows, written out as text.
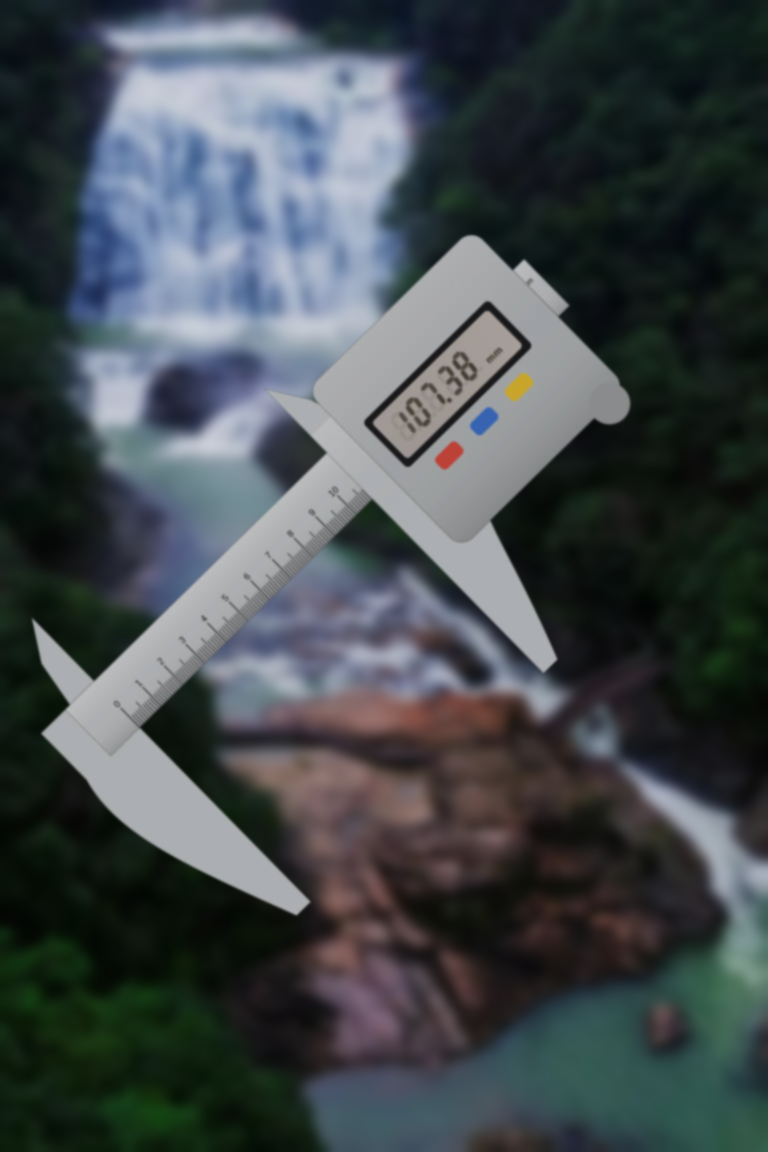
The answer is 107.38 mm
